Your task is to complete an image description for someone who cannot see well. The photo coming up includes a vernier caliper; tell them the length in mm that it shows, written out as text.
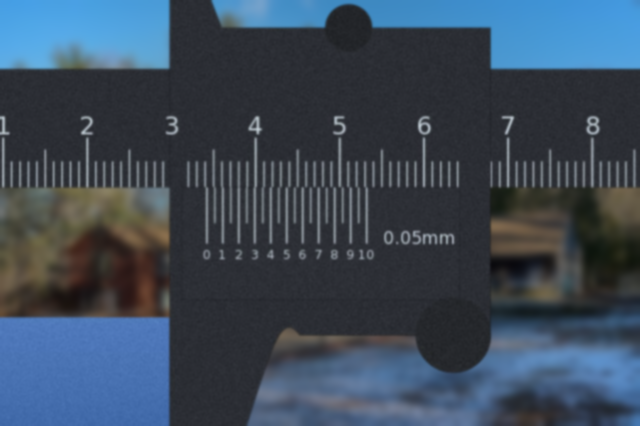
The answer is 34.2 mm
